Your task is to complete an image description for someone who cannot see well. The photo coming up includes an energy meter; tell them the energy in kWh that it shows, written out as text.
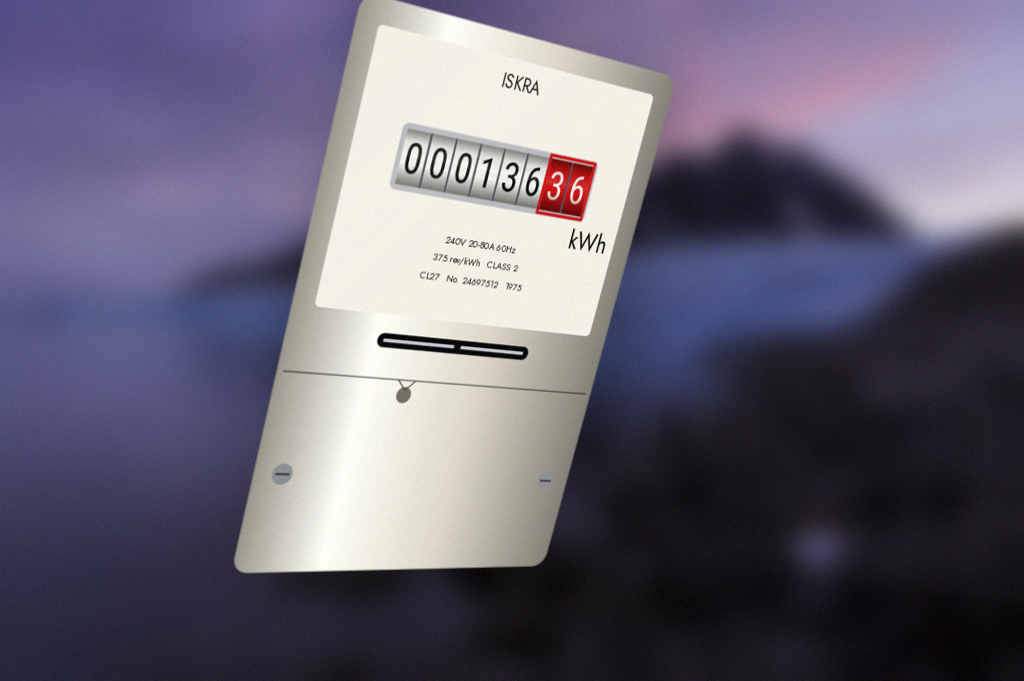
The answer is 136.36 kWh
